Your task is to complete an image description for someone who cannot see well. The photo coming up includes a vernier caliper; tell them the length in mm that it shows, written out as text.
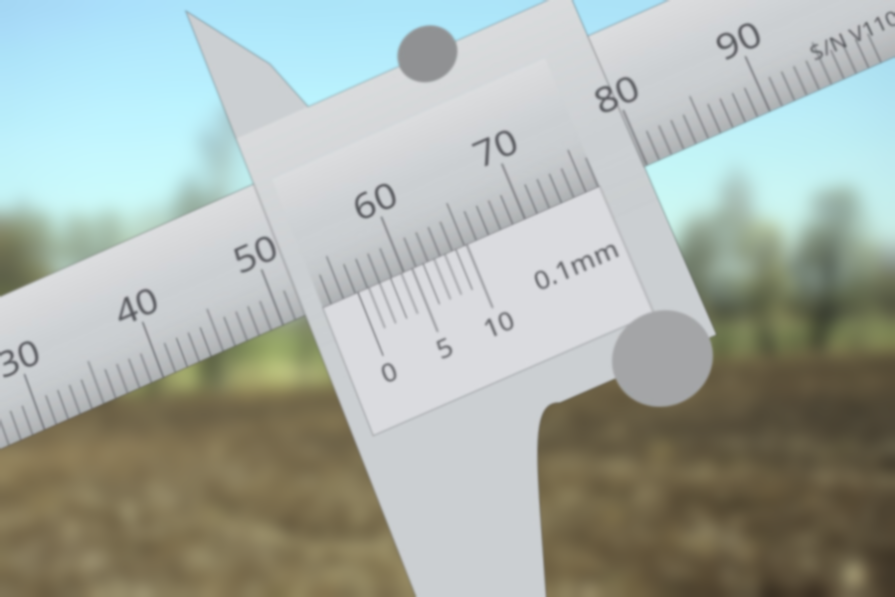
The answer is 56.2 mm
